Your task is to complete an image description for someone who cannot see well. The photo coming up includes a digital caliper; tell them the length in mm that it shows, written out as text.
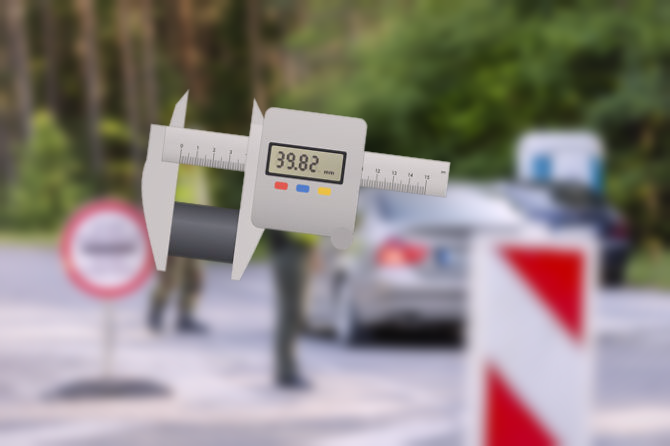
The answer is 39.82 mm
